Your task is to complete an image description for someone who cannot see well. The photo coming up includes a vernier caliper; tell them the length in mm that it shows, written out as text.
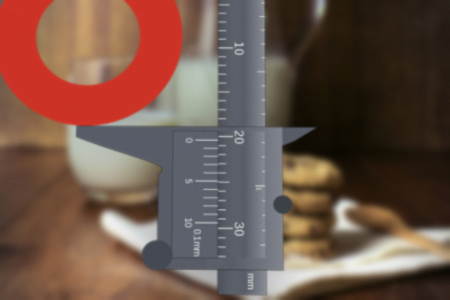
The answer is 20.4 mm
